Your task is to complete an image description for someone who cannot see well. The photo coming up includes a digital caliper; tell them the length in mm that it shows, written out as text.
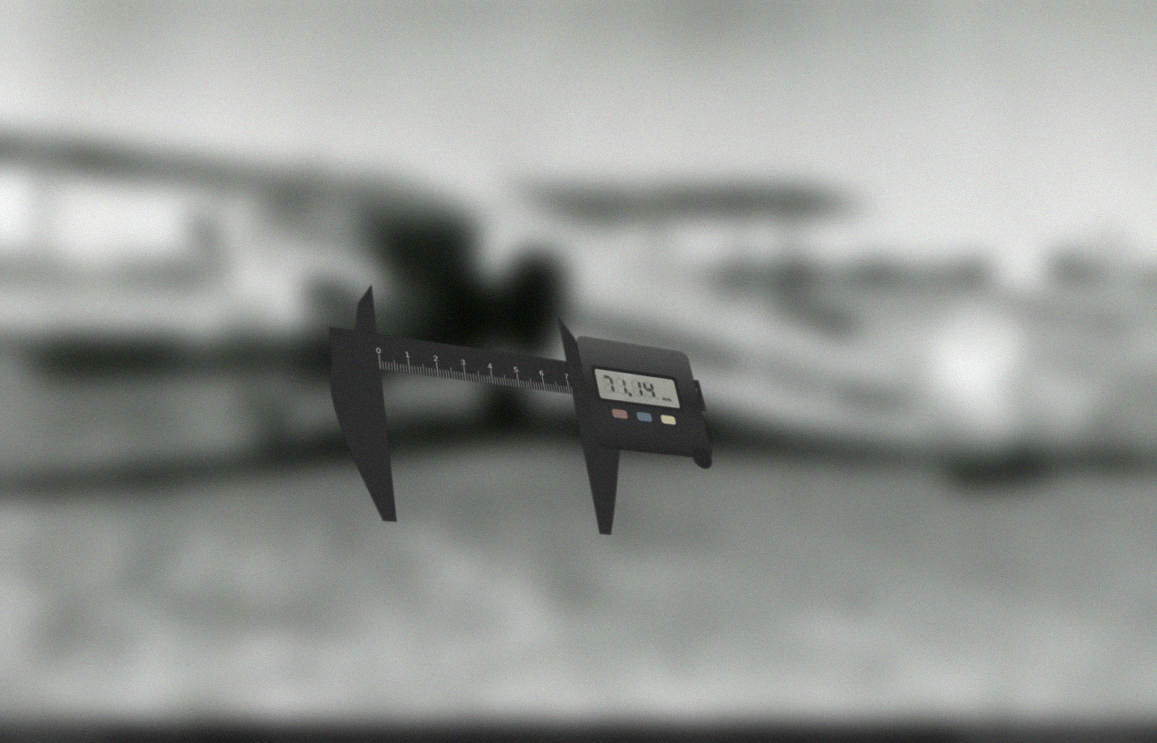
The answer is 71.14 mm
